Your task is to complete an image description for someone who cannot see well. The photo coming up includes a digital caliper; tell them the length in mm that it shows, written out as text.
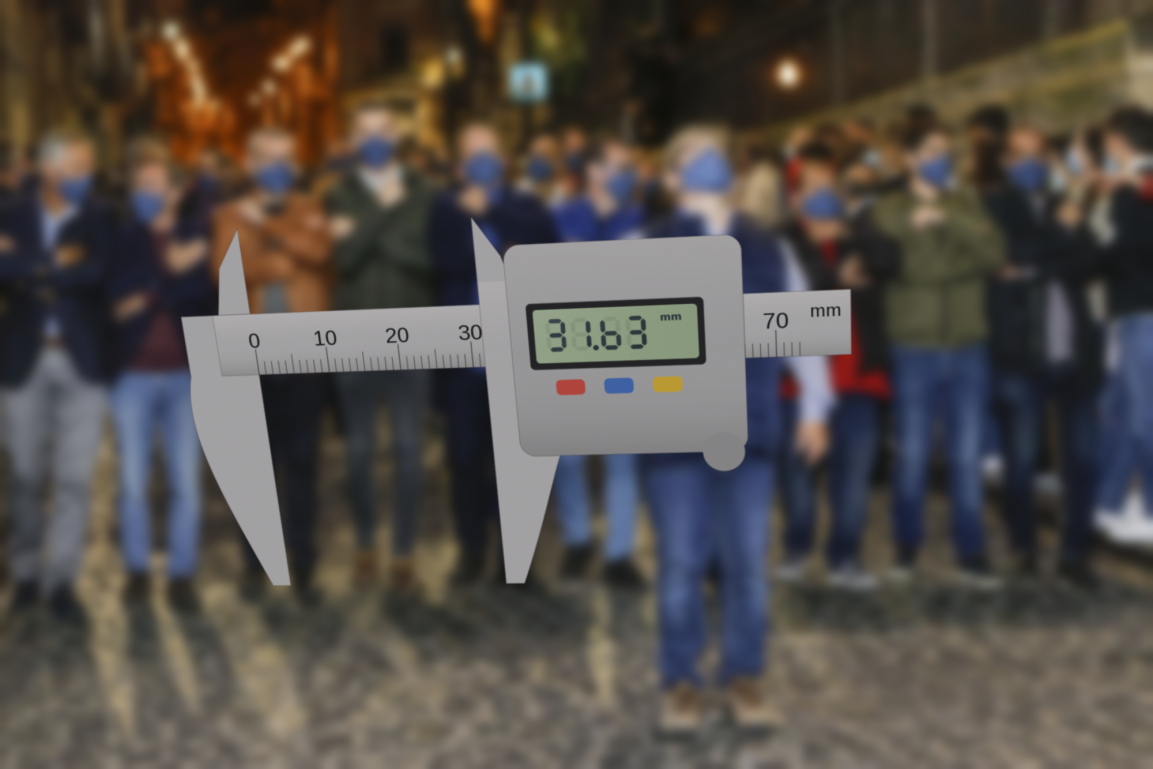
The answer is 31.63 mm
